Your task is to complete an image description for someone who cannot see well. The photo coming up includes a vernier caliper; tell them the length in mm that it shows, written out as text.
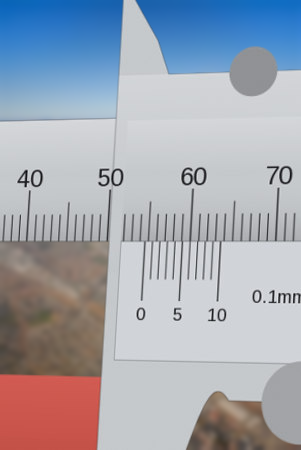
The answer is 54.6 mm
